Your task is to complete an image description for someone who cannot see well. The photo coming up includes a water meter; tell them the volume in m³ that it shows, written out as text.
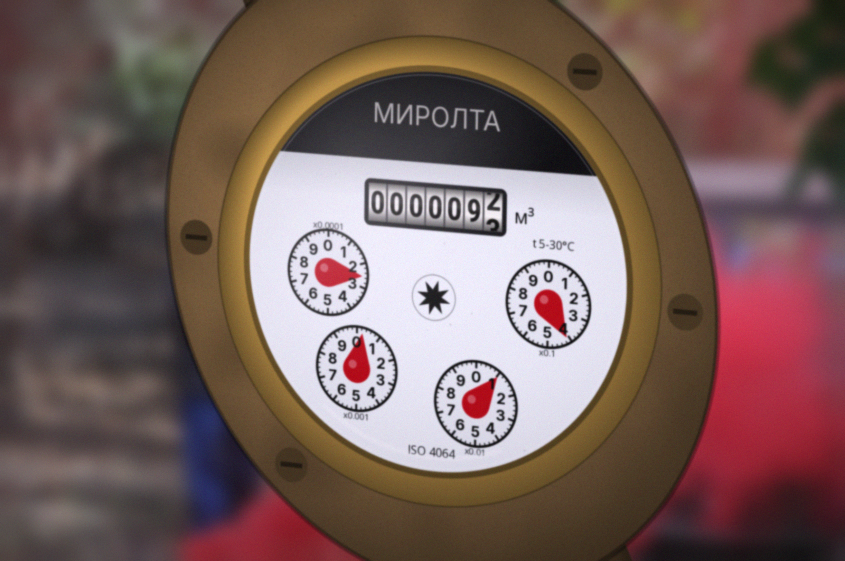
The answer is 92.4102 m³
